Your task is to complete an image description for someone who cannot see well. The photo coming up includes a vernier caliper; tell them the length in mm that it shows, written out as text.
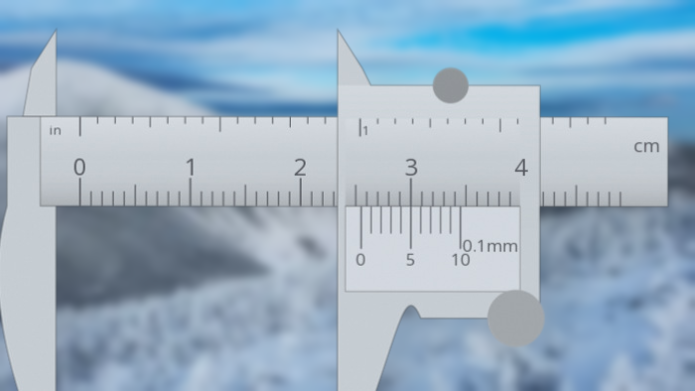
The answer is 25.5 mm
